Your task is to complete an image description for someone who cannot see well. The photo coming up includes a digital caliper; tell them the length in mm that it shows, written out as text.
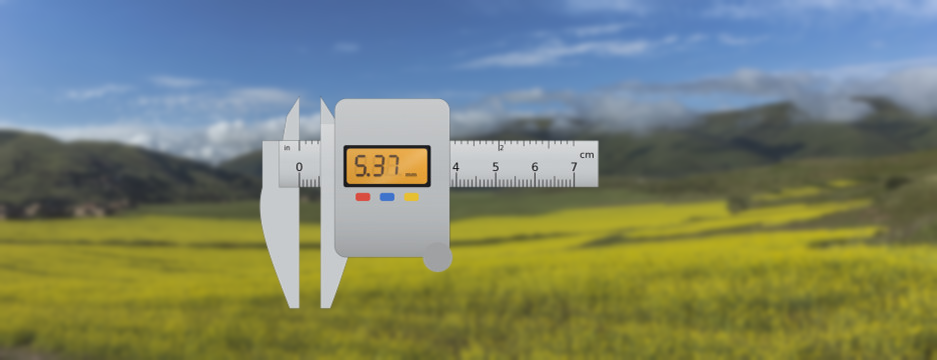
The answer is 5.37 mm
